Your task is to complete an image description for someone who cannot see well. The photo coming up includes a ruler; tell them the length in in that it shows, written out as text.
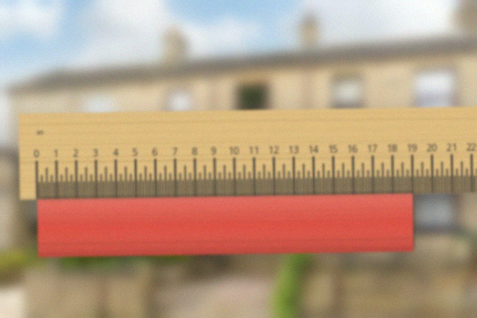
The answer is 19 in
